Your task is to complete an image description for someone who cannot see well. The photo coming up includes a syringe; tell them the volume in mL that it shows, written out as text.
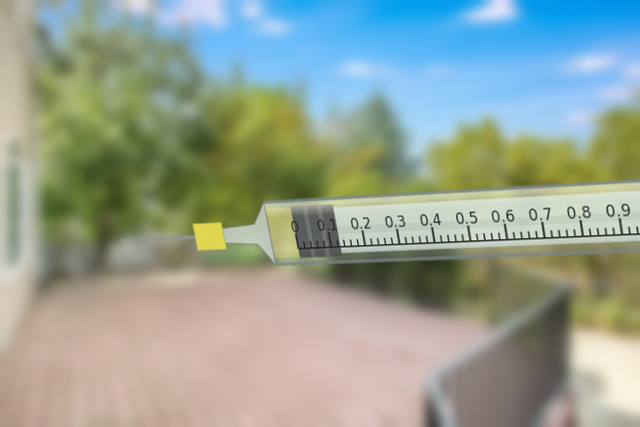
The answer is 0 mL
